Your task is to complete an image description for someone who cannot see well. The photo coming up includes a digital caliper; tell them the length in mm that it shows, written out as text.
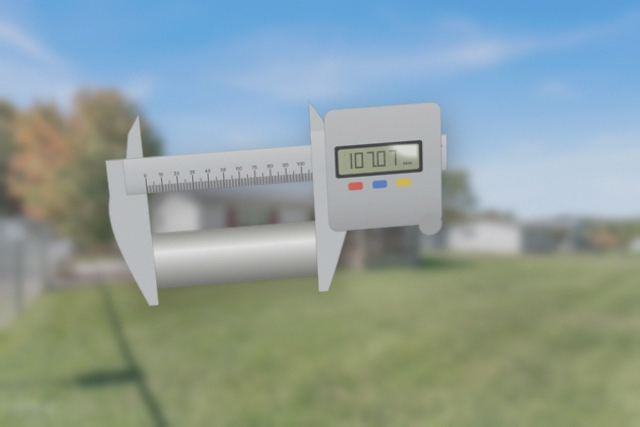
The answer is 107.07 mm
